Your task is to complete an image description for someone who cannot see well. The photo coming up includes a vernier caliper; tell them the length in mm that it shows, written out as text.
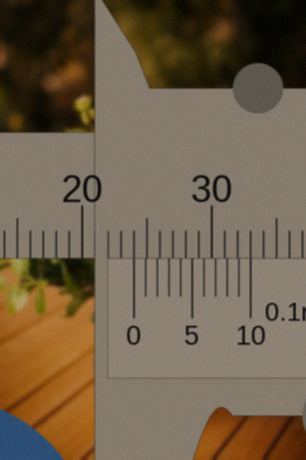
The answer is 24.0 mm
